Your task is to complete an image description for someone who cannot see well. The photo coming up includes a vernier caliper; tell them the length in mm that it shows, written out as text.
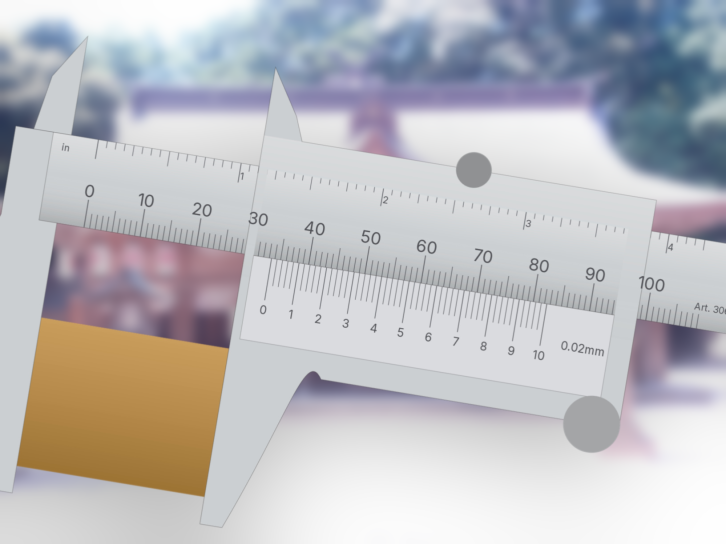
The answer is 33.4 mm
